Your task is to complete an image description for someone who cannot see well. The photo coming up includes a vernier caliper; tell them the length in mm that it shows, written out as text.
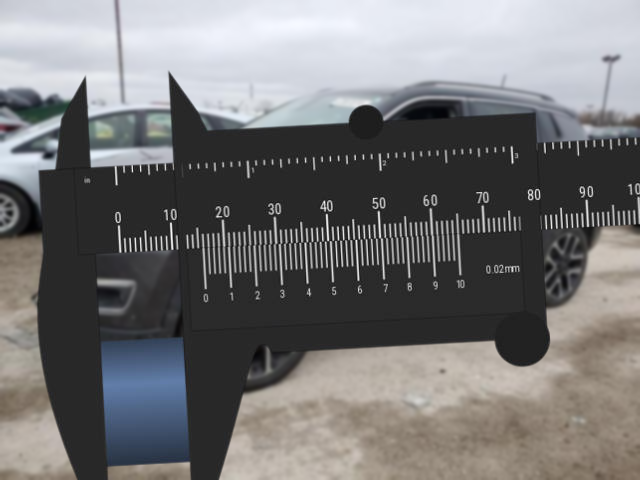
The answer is 16.0 mm
